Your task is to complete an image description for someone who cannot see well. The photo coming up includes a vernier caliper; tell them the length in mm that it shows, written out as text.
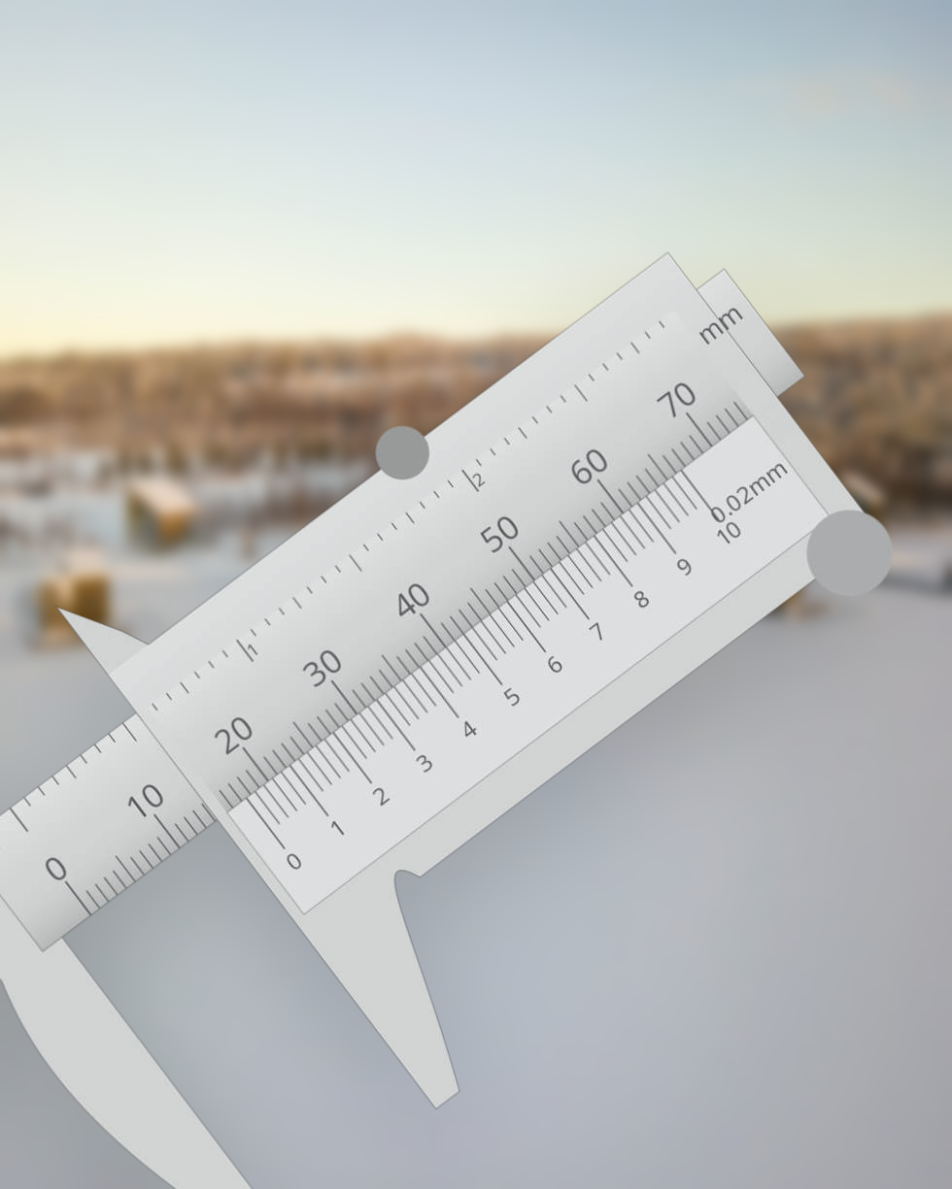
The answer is 17.5 mm
